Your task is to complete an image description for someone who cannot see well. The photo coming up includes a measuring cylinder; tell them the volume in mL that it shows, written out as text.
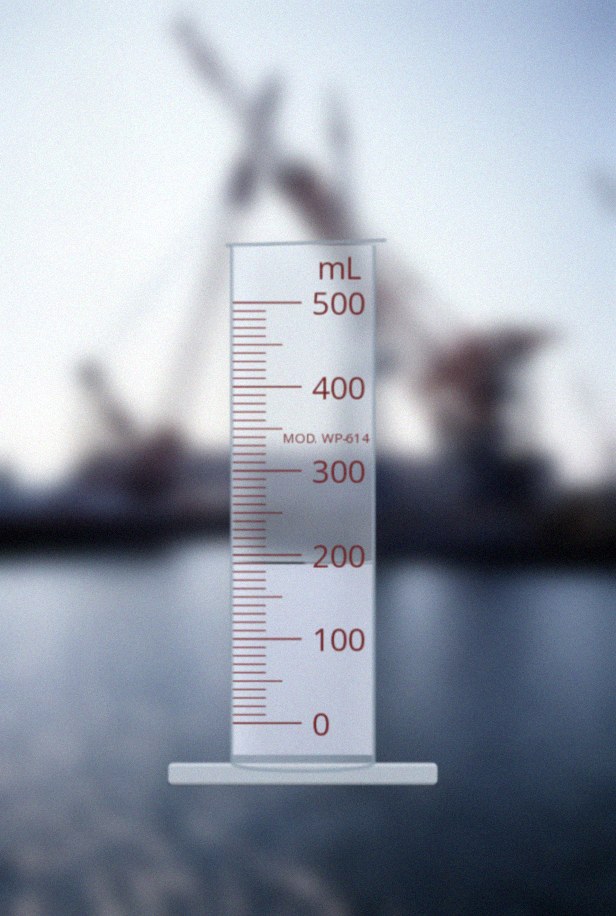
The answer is 190 mL
